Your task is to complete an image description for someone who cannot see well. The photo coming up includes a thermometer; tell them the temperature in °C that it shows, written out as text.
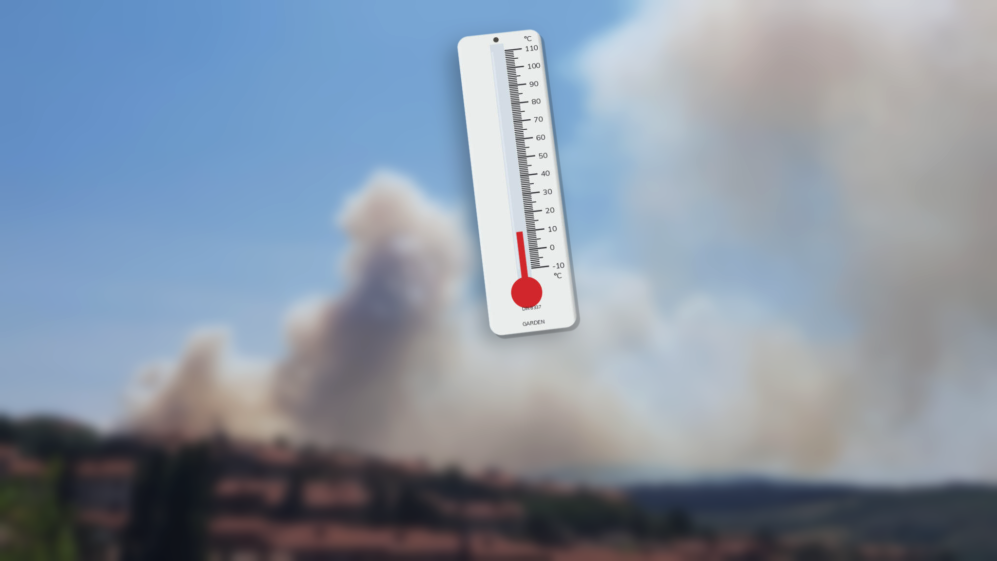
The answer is 10 °C
